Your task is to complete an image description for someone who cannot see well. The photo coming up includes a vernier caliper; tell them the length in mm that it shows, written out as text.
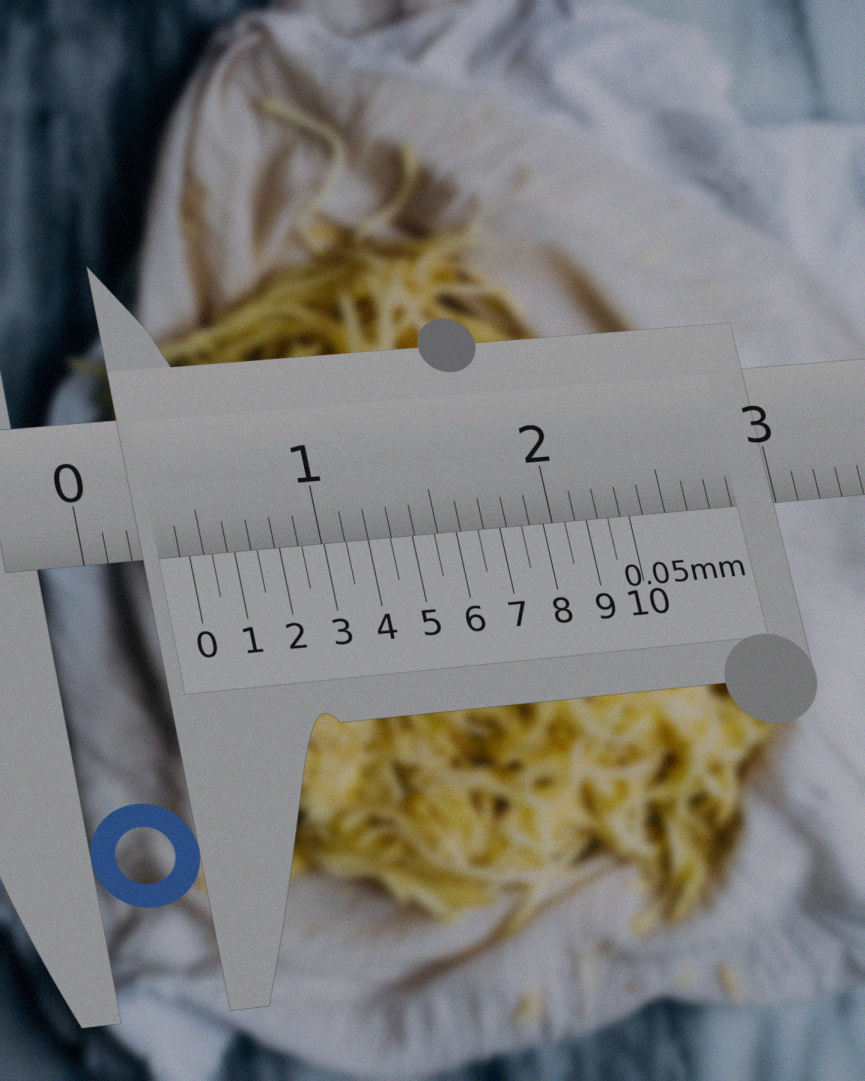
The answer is 4.40 mm
